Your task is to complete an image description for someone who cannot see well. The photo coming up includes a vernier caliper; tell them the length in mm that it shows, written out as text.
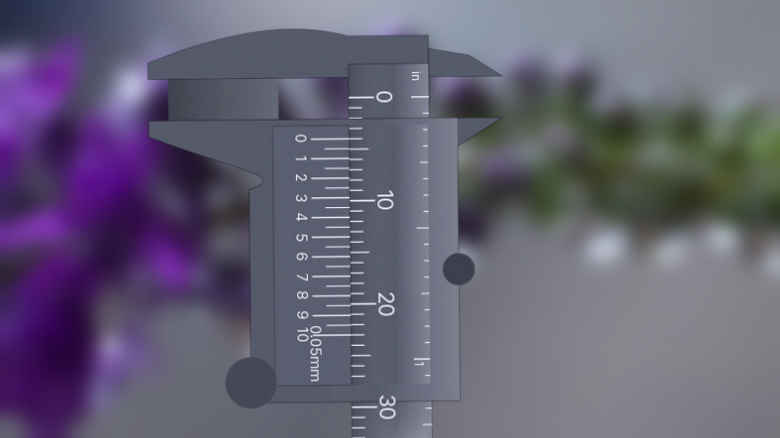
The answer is 4.0 mm
